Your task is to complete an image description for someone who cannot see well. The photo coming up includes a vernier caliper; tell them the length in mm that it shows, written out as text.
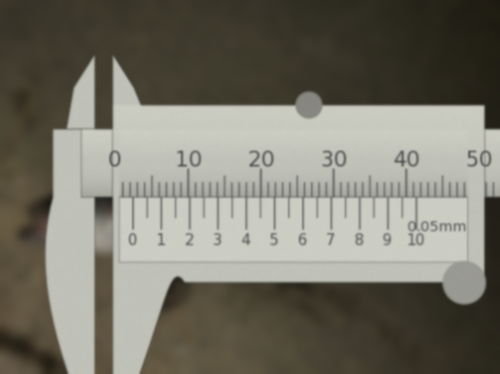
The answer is 2.4 mm
